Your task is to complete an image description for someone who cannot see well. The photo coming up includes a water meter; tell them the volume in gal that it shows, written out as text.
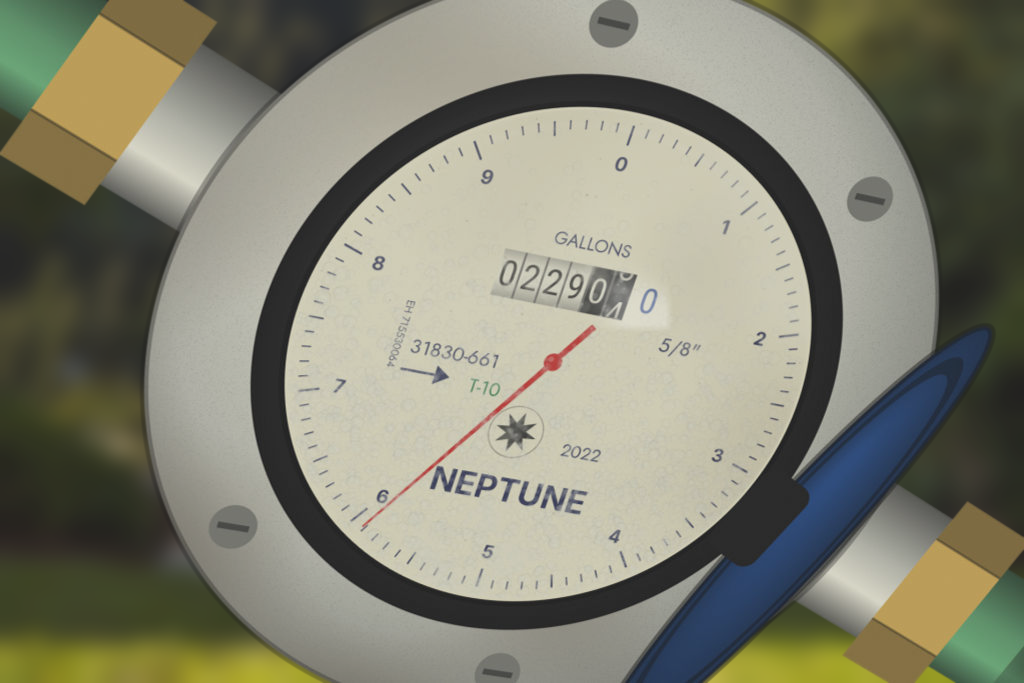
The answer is 229035.9 gal
